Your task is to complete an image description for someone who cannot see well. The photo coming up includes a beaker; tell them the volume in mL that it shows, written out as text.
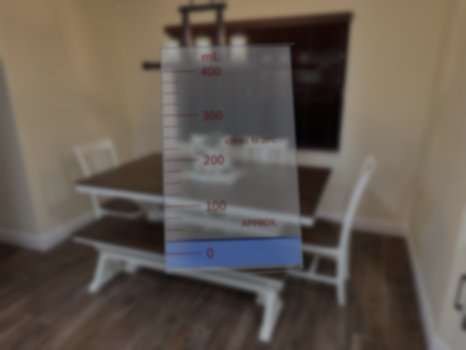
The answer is 25 mL
